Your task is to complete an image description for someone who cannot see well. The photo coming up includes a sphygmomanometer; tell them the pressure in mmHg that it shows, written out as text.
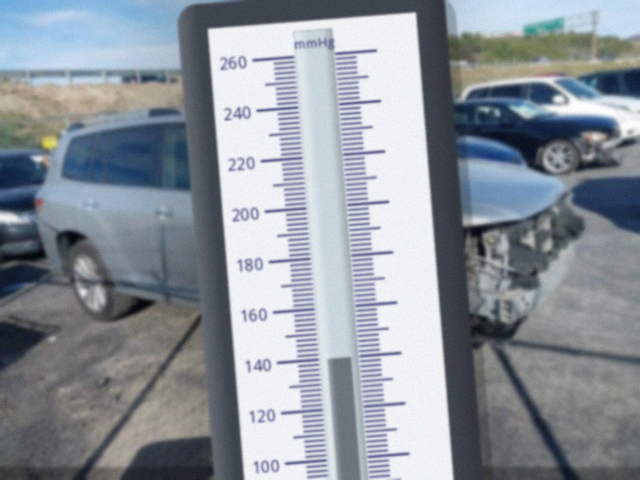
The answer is 140 mmHg
